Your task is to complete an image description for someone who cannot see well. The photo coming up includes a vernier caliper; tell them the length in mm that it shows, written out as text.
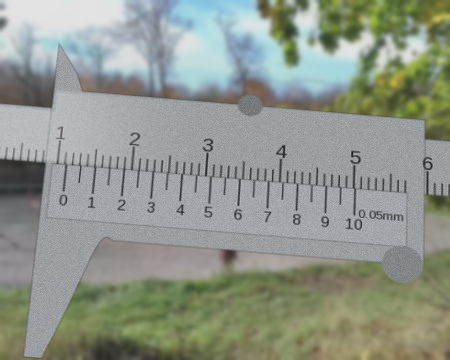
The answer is 11.2 mm
